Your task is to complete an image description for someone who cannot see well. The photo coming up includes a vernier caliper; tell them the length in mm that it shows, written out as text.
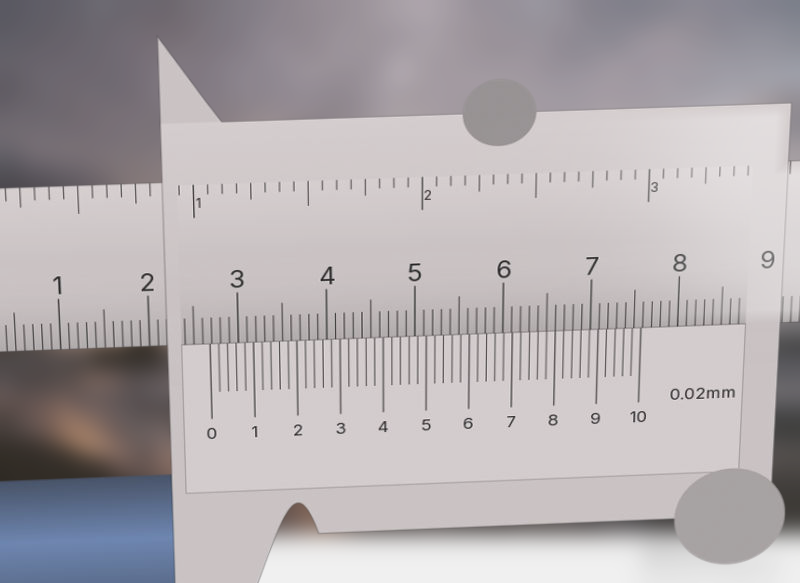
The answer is 26.8 mm
